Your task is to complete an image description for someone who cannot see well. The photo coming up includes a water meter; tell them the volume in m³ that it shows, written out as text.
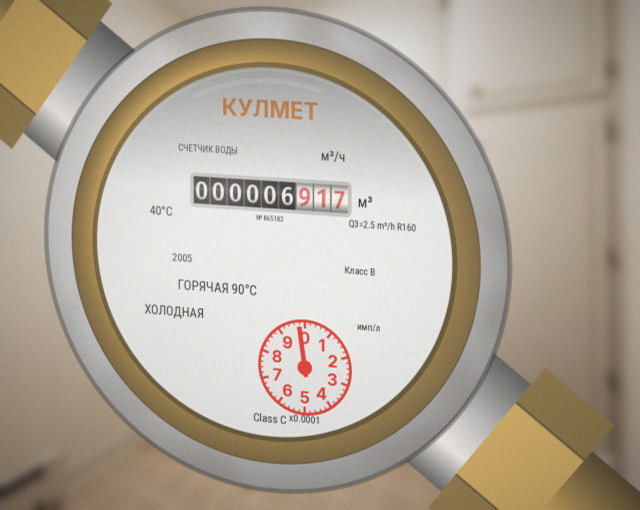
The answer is 6.9169 m³
